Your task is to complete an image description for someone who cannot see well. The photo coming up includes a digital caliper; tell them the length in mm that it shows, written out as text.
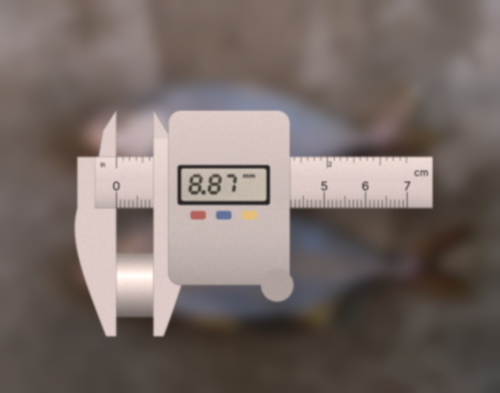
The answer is 8.87 mm
